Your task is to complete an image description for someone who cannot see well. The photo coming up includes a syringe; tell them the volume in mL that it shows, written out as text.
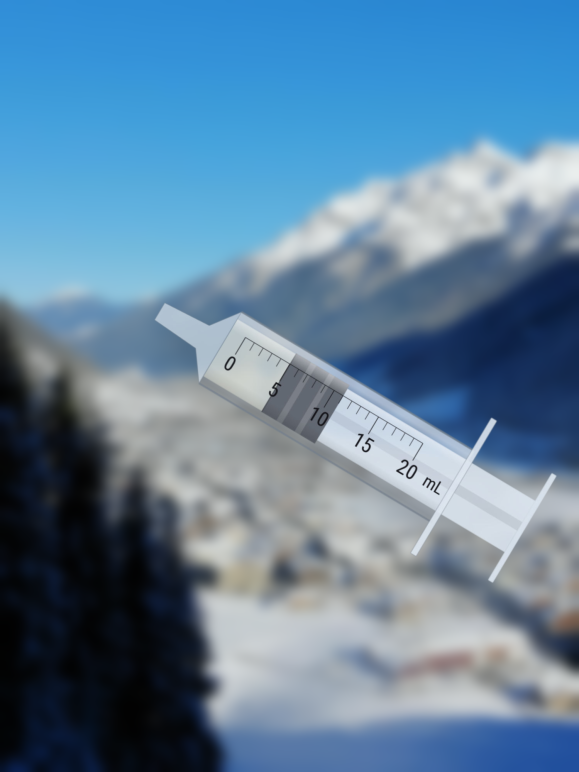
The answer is 5 mL
